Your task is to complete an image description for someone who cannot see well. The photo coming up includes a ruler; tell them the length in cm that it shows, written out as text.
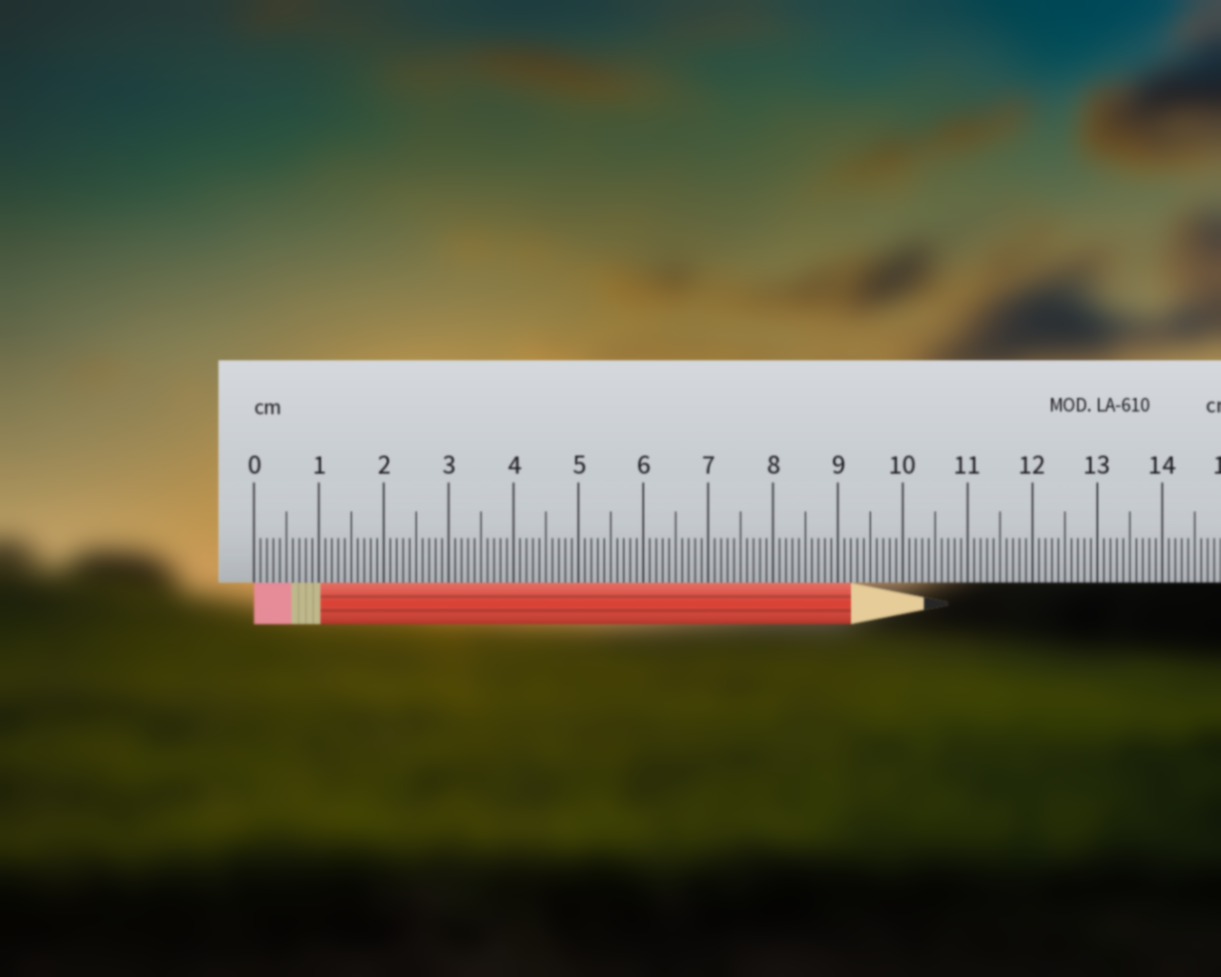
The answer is 10.7 cm
